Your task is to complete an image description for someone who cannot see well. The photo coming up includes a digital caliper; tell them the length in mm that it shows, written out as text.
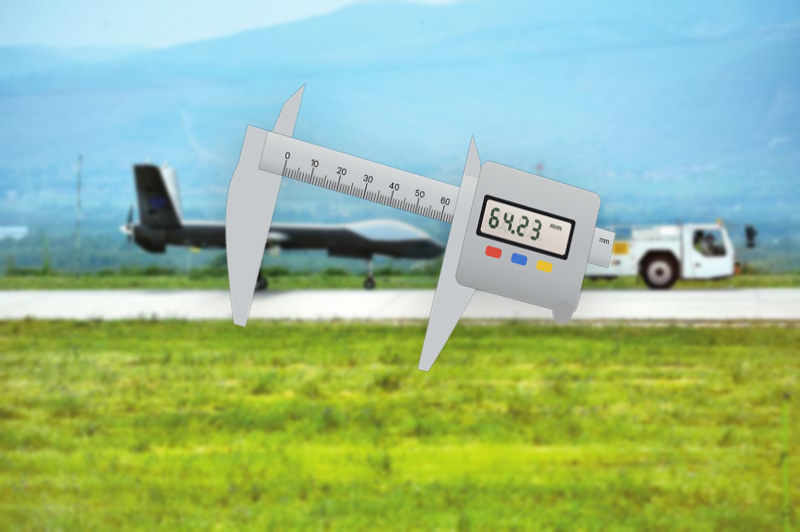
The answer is 64.23 mm
